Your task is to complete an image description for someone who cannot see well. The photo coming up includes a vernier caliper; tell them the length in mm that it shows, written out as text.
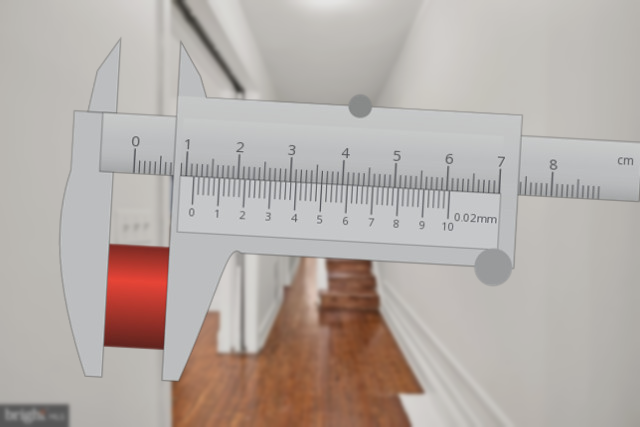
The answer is 11.5 mm
